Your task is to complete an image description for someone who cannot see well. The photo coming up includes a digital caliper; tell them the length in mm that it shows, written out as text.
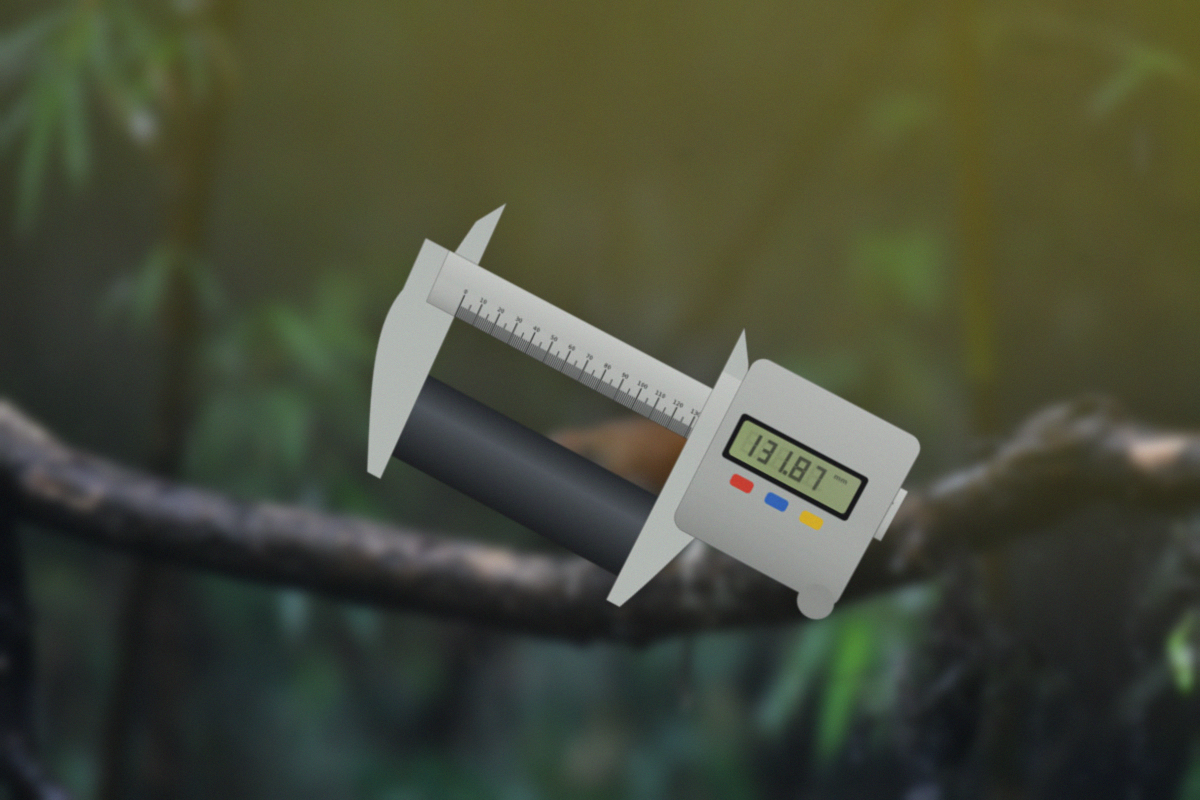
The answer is 131.87 mm
